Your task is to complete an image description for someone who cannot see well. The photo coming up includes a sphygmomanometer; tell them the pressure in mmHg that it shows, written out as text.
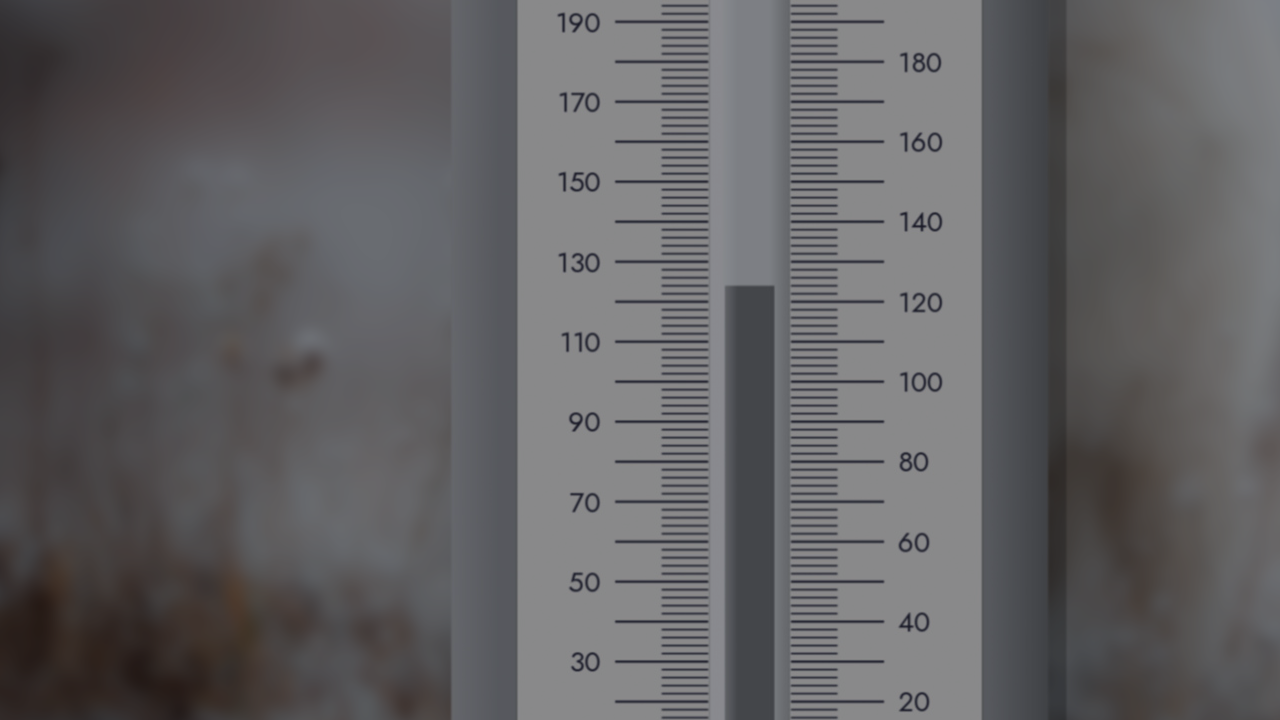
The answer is 124 mmHg
